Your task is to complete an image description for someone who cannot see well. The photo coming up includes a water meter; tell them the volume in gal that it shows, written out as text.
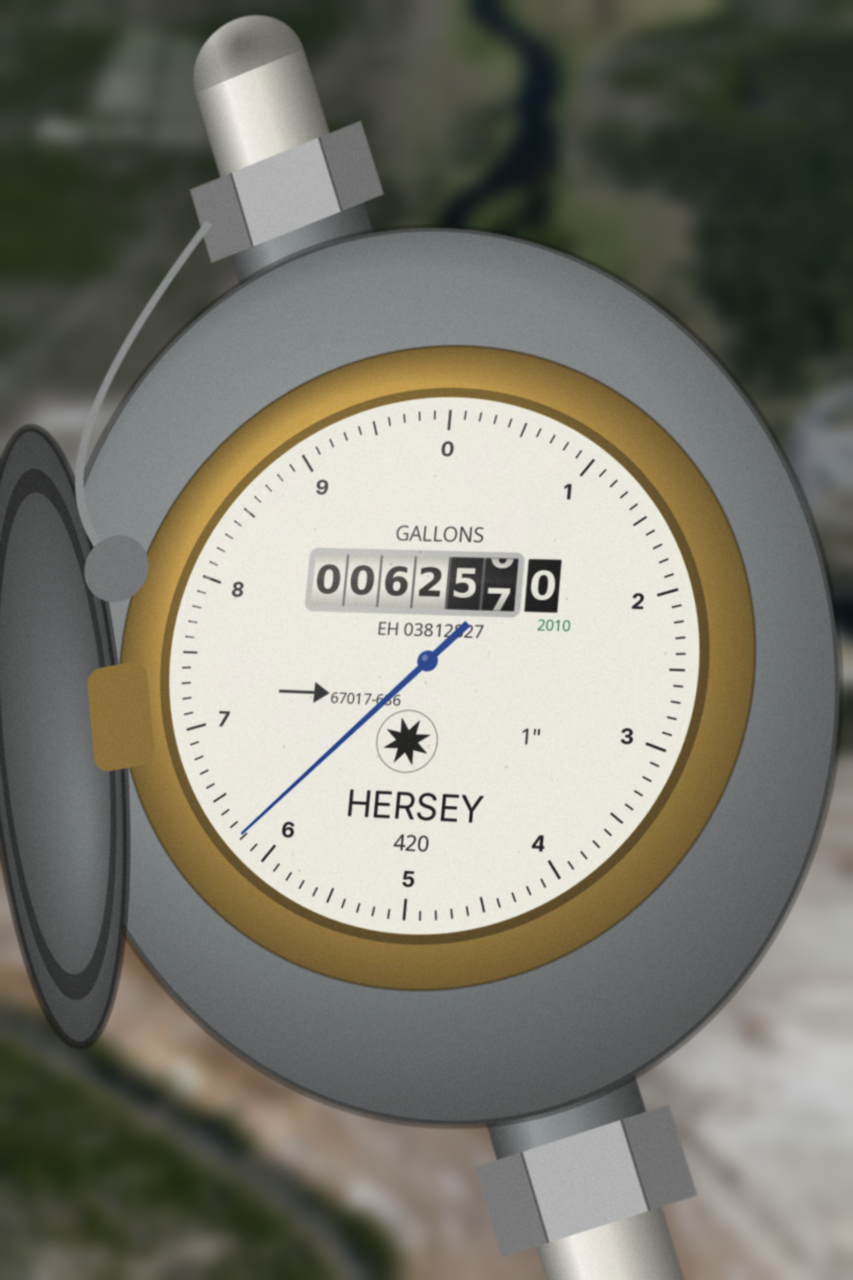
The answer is 62566.2 gal
